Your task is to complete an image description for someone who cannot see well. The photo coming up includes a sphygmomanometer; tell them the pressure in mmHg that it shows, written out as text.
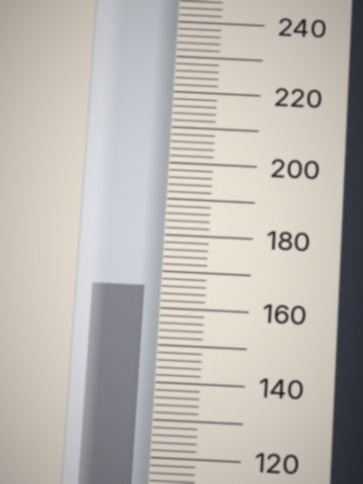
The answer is 166 mmHg
